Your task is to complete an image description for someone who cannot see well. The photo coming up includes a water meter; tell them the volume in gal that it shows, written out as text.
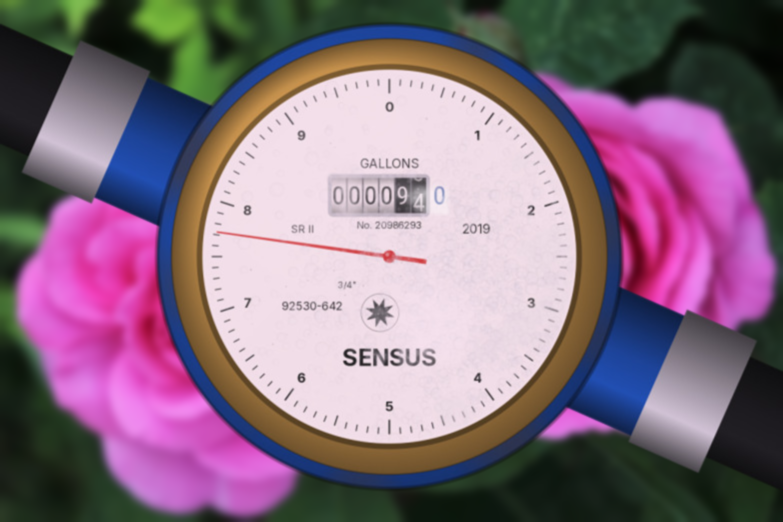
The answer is 937.7 gal
